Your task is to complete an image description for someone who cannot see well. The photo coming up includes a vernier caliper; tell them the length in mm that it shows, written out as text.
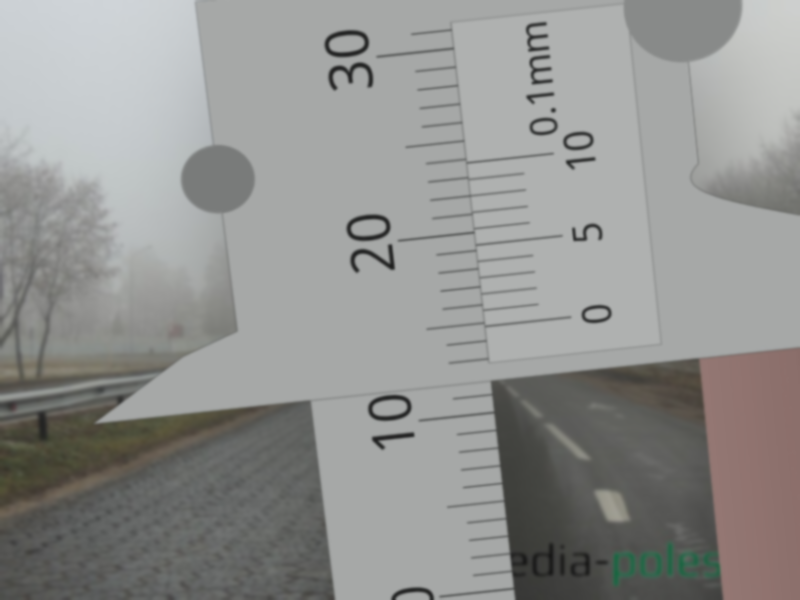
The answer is 14.8 mm
